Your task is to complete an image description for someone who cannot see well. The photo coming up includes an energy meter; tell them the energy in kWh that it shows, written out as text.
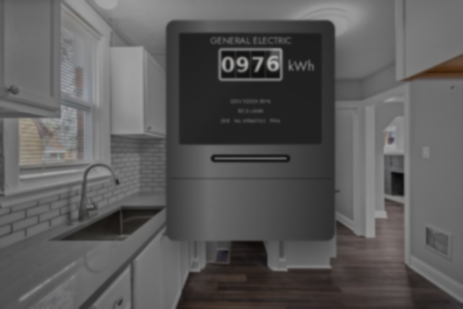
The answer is 976 kWh
